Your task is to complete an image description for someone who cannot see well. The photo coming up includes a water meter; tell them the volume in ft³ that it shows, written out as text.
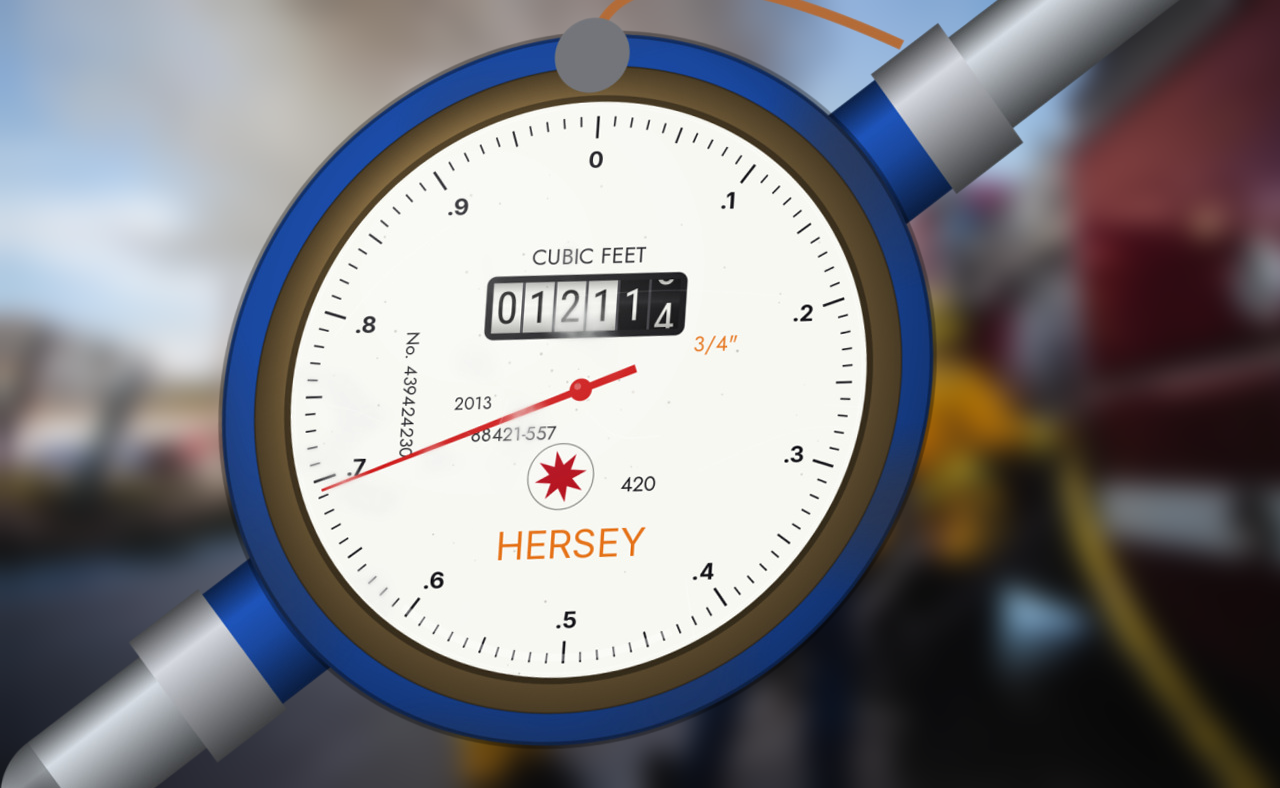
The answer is 12113.69 ft³
